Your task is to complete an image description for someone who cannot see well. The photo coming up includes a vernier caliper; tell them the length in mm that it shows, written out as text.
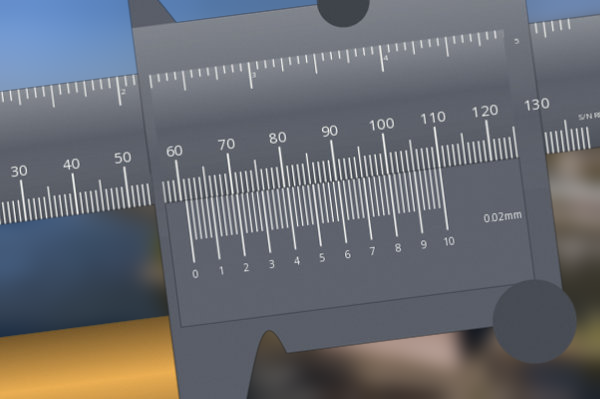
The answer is 61.0 mm
